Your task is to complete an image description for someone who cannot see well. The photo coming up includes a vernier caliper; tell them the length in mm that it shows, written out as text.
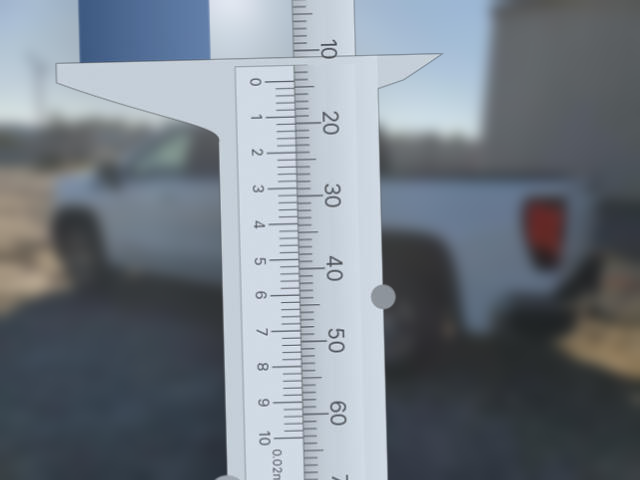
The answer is 14.2 mm
